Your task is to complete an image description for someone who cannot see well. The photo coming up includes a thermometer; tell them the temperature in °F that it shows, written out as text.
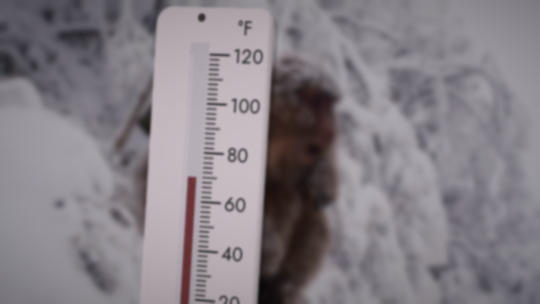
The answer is 70 °F
